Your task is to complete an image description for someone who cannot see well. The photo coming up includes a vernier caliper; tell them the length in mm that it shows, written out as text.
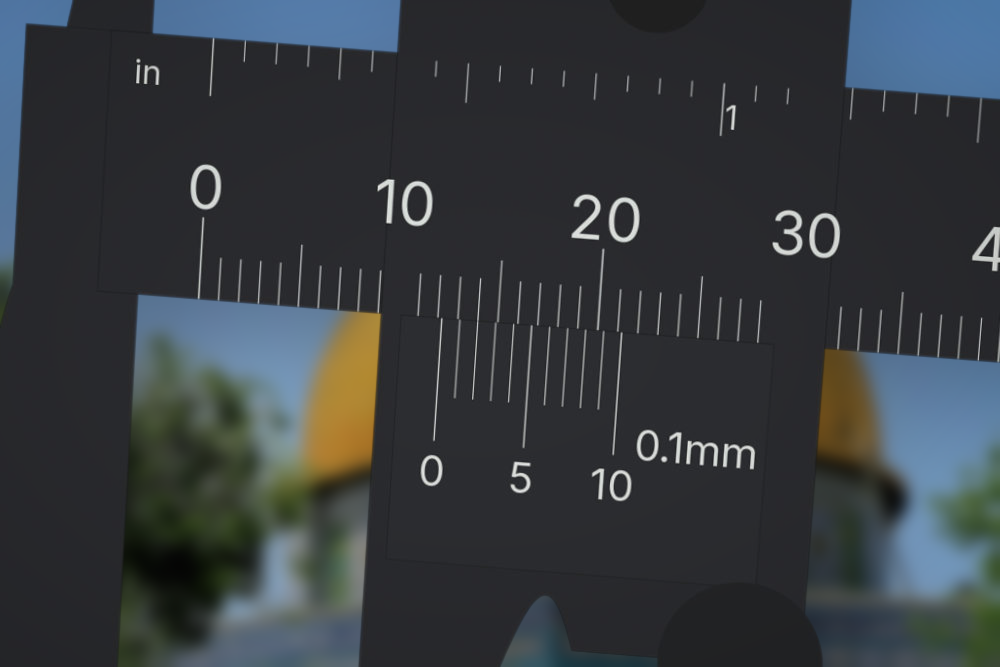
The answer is 12.2 mm
